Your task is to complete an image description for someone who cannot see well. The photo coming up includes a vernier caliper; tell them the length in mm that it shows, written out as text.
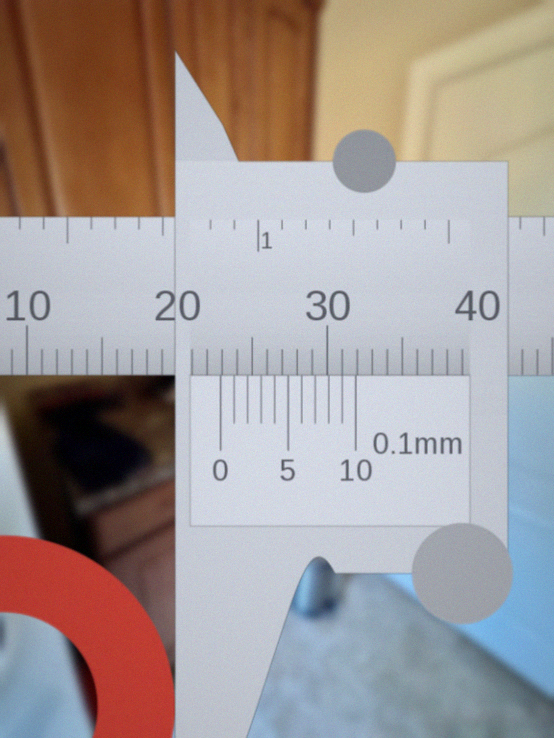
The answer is 22.9 mm
